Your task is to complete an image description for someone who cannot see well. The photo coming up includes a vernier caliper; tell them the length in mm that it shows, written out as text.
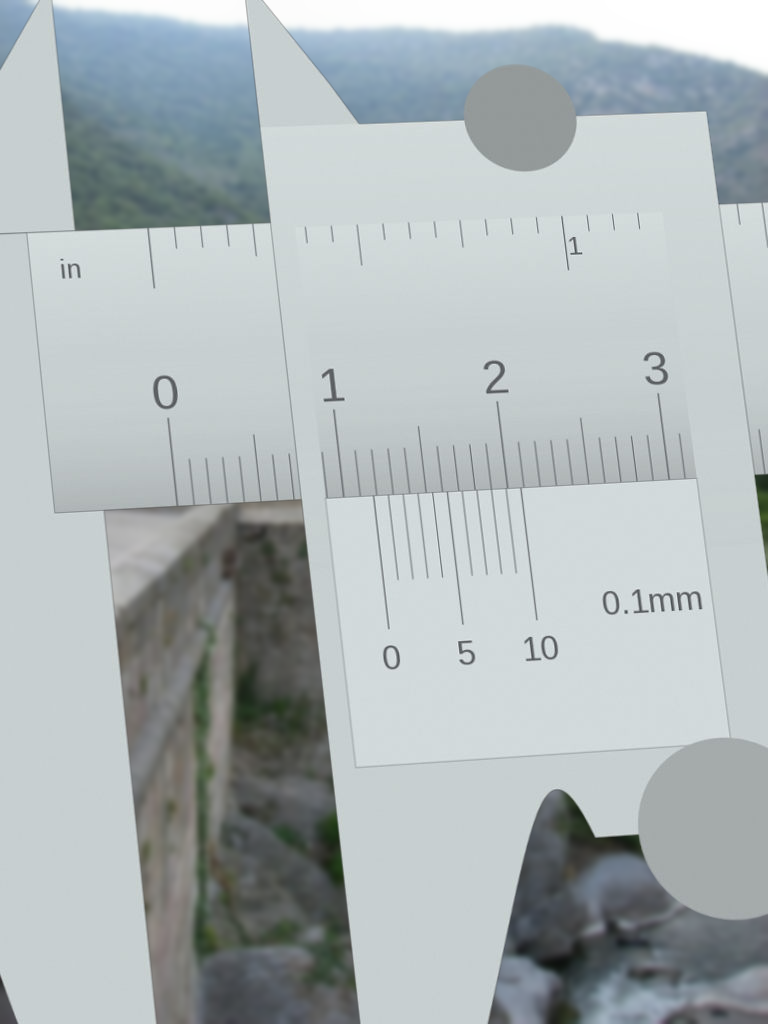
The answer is 11.8 mm
